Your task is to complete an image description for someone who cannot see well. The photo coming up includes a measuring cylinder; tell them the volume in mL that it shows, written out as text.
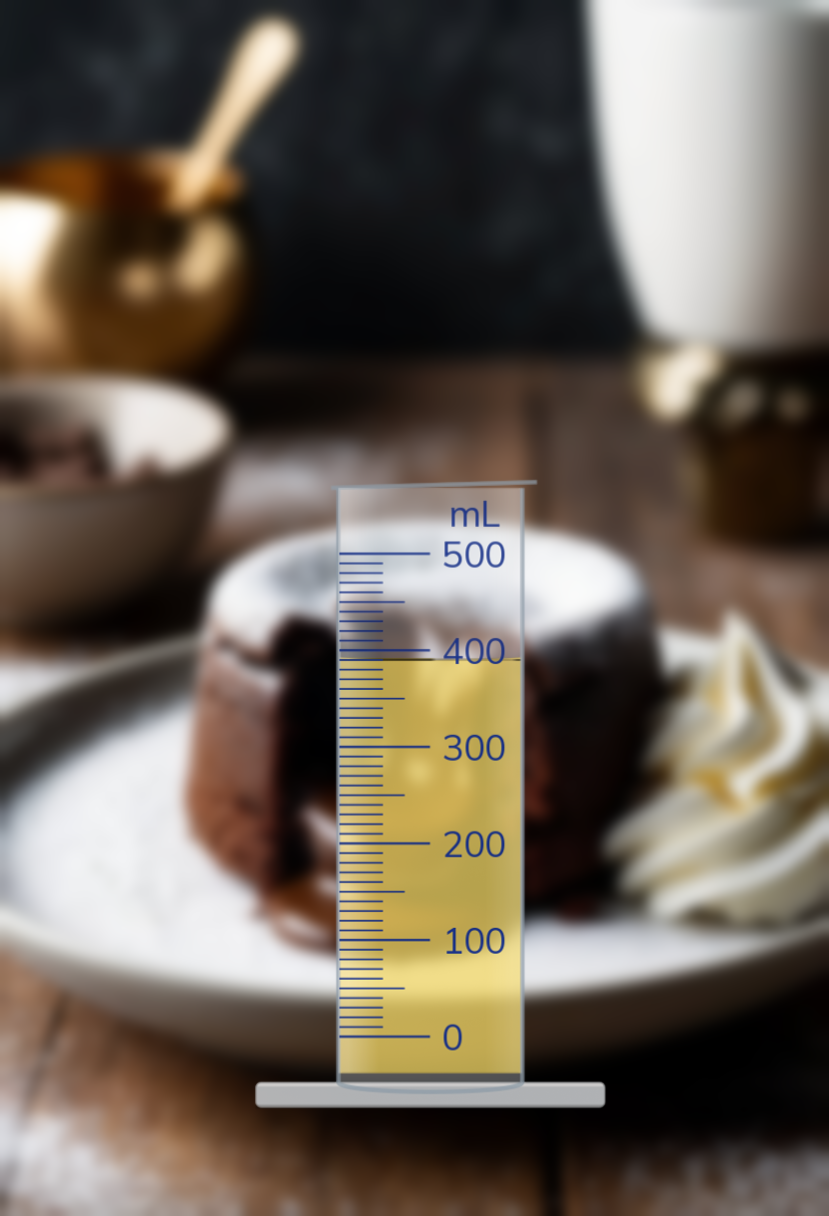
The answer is 390 mL
